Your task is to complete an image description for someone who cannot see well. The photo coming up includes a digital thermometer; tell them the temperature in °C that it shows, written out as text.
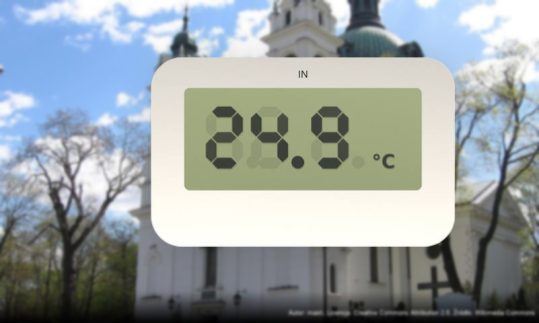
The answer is 24.9 °C
